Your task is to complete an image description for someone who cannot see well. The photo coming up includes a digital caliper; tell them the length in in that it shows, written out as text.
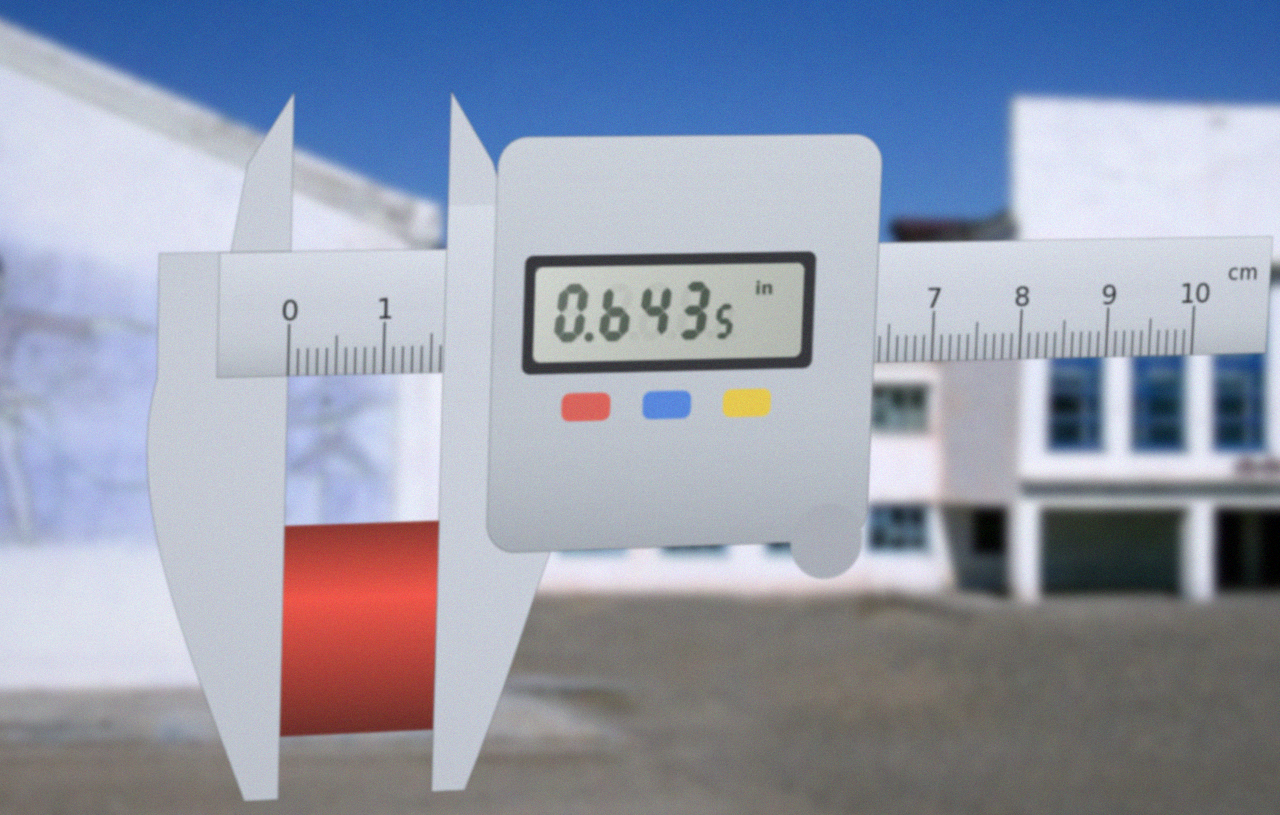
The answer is 0.6435 in
